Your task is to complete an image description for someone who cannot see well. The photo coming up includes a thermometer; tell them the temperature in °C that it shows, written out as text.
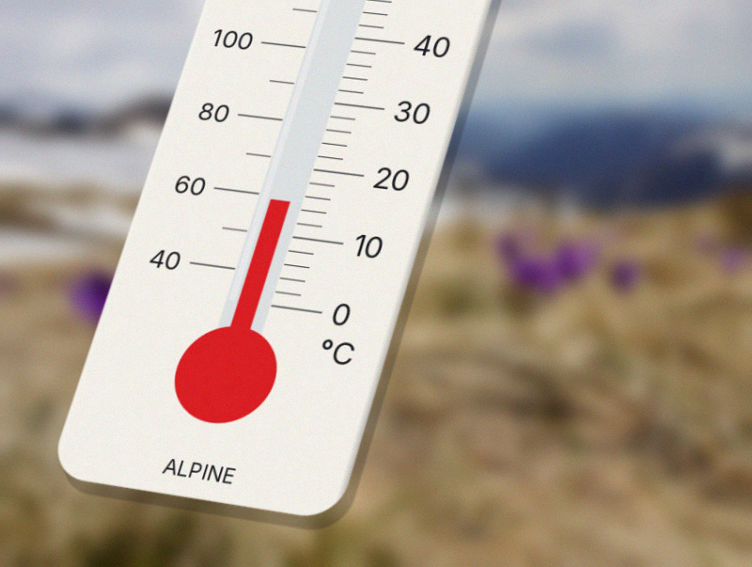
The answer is 15 °C
